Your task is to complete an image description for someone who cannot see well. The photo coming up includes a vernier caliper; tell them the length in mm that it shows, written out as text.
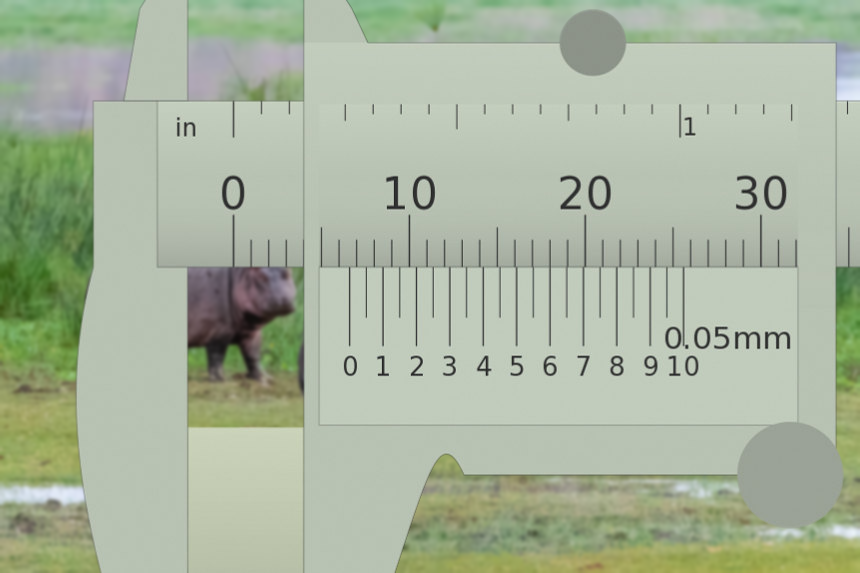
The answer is 6.6 mm
